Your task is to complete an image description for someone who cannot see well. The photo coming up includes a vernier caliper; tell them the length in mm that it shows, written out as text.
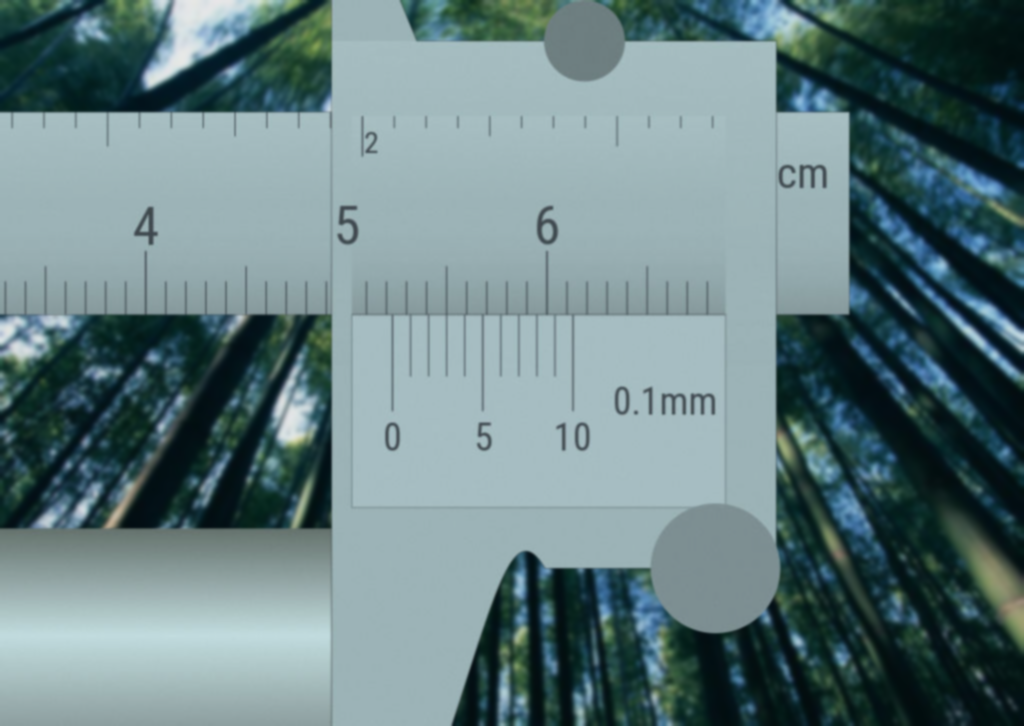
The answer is 52.3 mm
